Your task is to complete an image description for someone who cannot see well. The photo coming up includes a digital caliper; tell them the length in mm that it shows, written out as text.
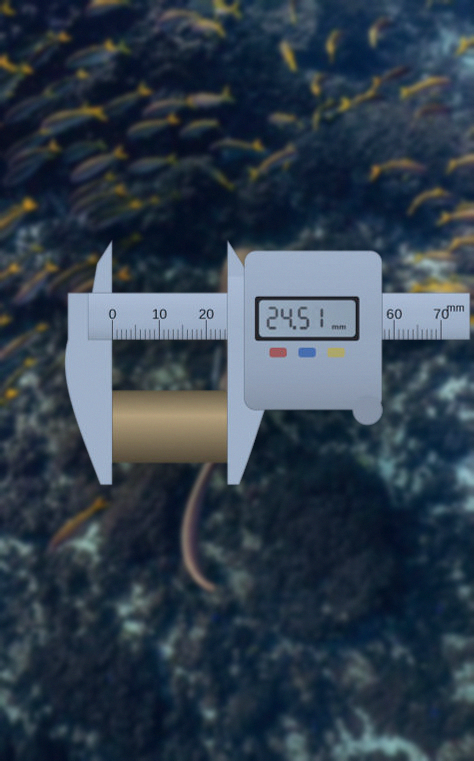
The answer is 24.51 mm
